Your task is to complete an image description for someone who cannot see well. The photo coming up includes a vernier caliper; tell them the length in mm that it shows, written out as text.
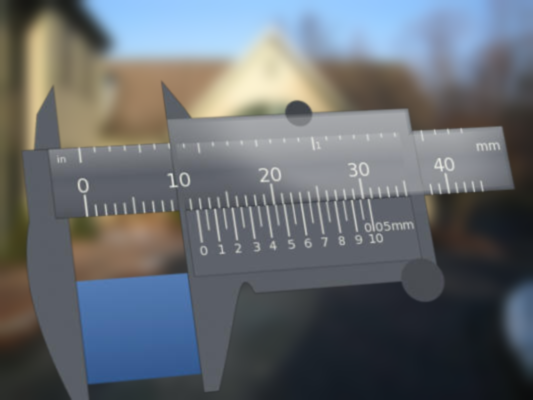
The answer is 11.6 mm
